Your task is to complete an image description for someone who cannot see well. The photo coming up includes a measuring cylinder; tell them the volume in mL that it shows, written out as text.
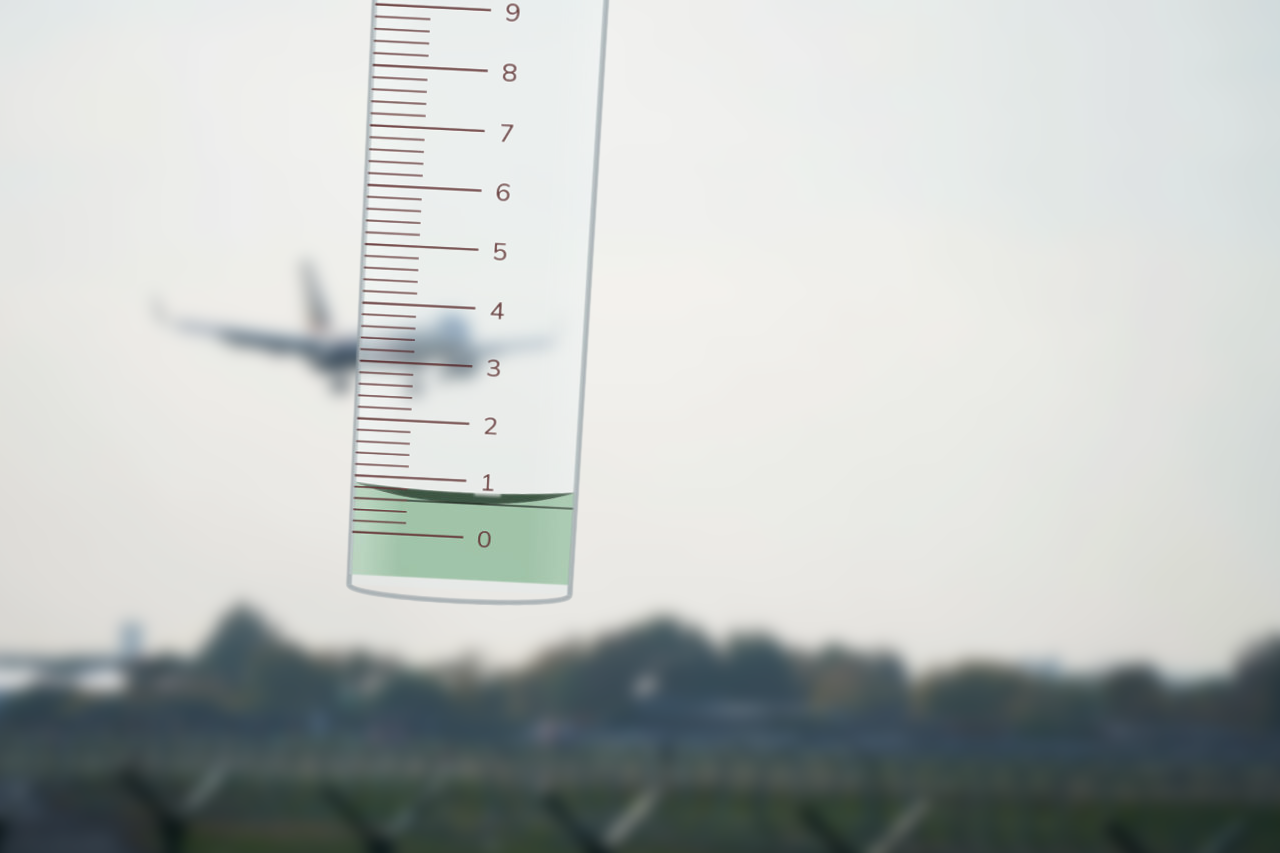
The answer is 0.6 mL
